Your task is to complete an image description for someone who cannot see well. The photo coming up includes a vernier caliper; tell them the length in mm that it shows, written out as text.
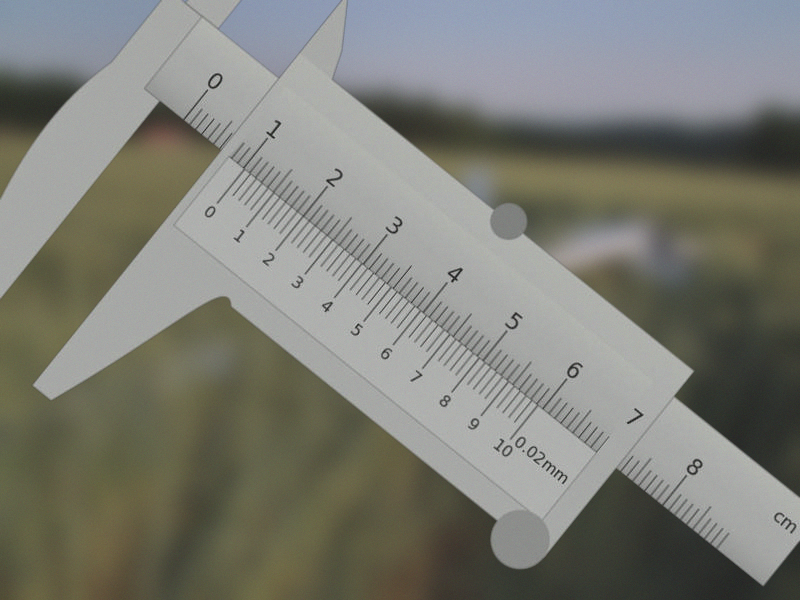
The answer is 10.2 mm
